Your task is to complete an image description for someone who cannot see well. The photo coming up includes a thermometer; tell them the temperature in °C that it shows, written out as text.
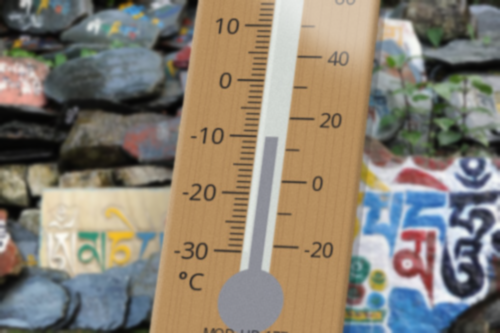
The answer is -10 °C
